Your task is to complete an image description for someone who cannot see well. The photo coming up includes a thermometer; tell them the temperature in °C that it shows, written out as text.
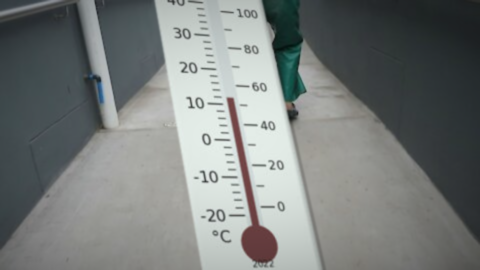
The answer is 12 °C
